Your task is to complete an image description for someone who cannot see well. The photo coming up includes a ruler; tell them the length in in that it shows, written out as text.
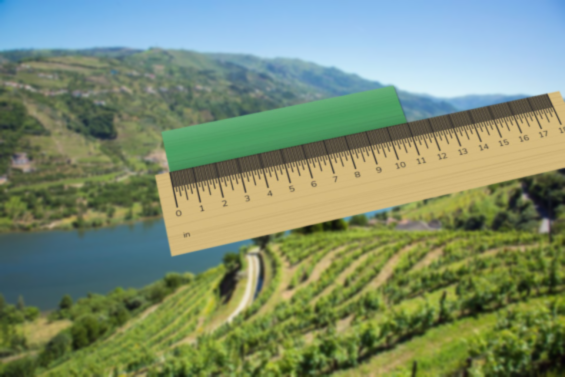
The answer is 11 in
